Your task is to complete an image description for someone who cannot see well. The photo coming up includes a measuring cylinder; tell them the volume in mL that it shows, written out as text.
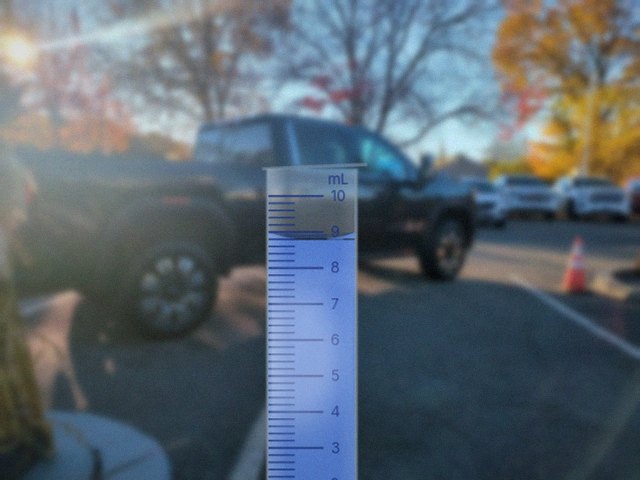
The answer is 8.8 mL
